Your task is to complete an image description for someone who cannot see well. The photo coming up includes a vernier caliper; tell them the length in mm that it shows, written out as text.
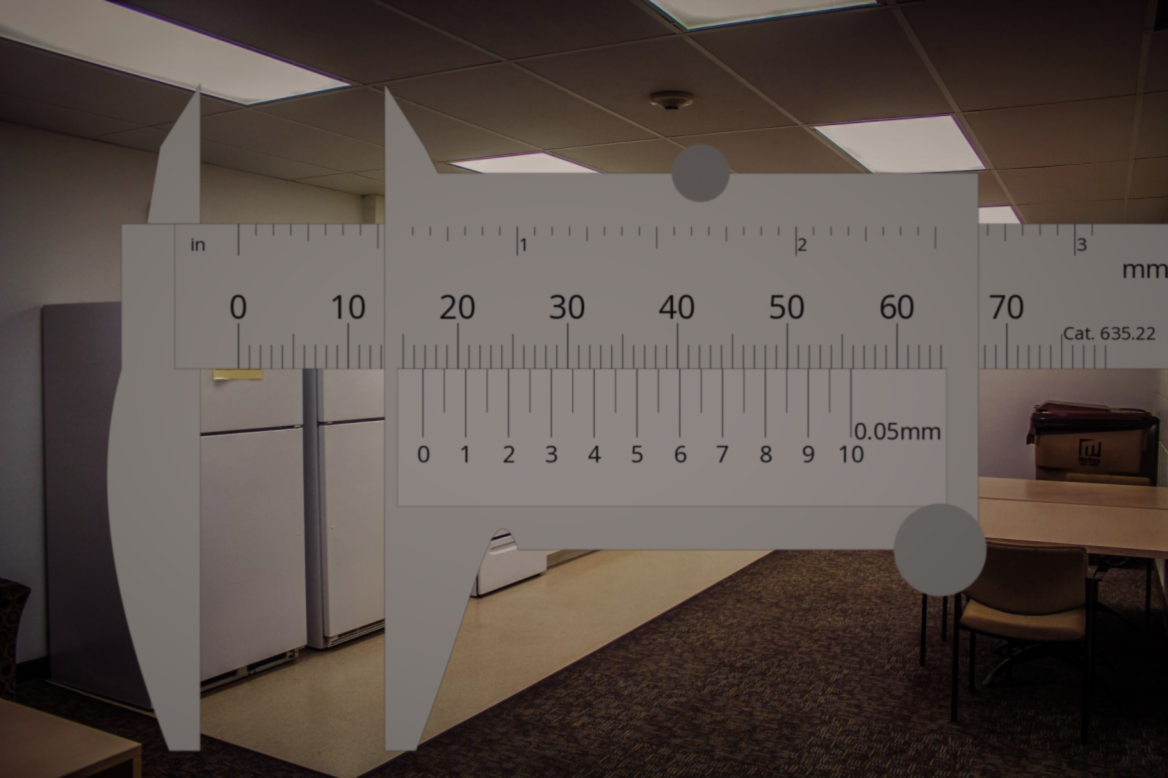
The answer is 16.8 mm
